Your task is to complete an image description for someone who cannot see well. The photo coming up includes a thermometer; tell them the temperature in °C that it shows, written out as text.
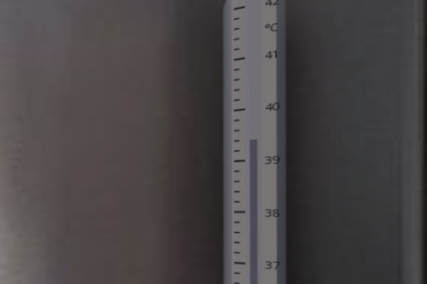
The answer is 39.4 °C
